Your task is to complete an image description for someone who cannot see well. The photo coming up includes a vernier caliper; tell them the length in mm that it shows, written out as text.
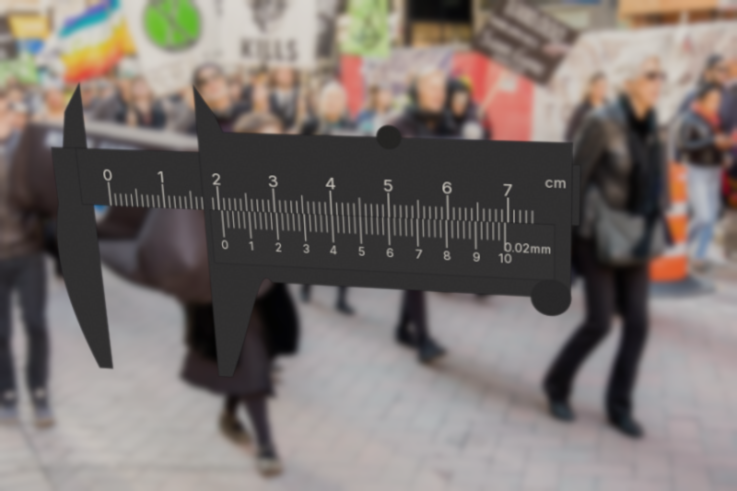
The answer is 20.5 mm
